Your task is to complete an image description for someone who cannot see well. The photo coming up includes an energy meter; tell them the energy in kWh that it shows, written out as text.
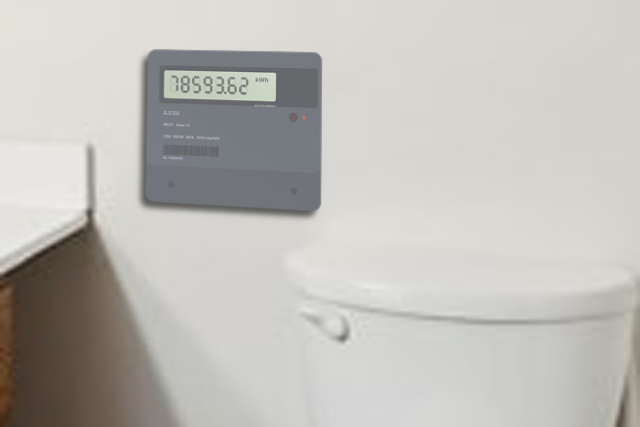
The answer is 78593.62 kWh
